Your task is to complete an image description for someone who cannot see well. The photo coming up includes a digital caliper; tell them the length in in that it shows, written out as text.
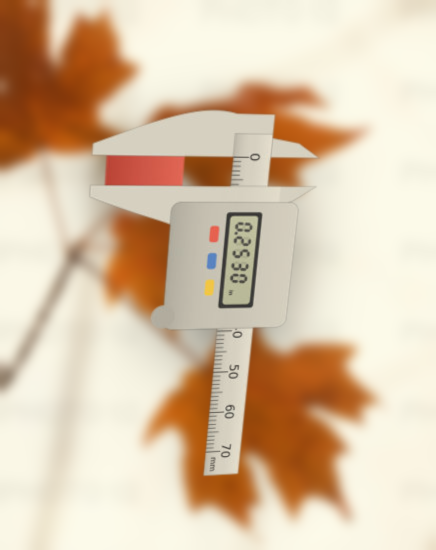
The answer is 0.2530 in
